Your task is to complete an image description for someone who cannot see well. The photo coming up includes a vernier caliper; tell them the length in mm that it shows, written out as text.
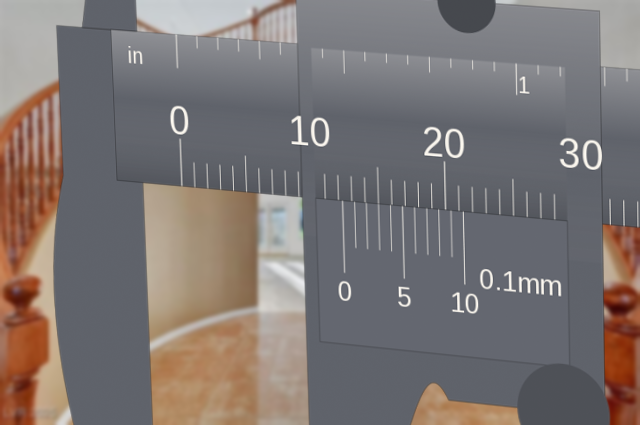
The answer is 12.3 mm
